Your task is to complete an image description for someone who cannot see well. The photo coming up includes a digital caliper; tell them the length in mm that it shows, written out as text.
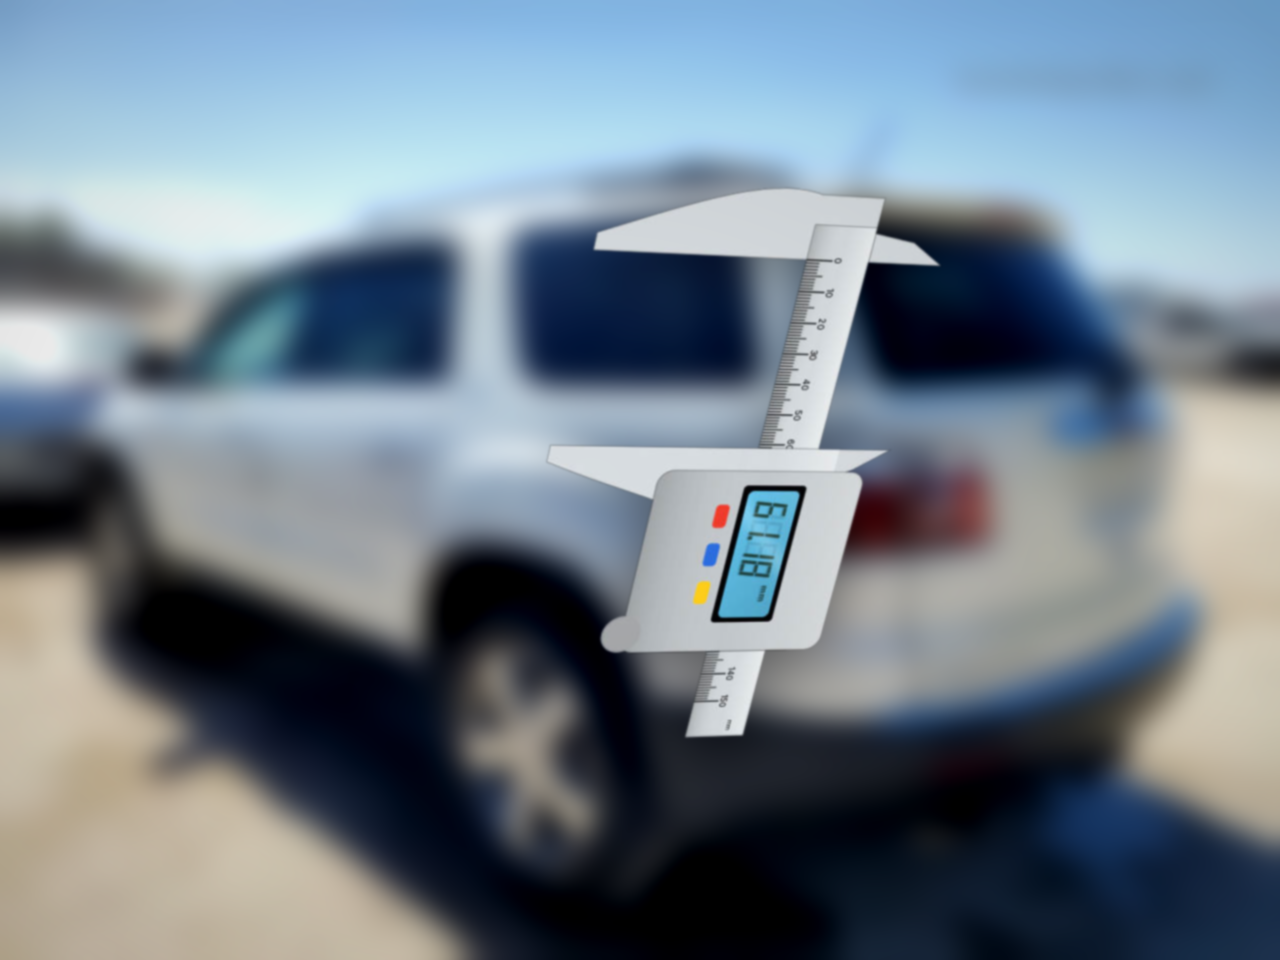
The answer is 61.18 mm
